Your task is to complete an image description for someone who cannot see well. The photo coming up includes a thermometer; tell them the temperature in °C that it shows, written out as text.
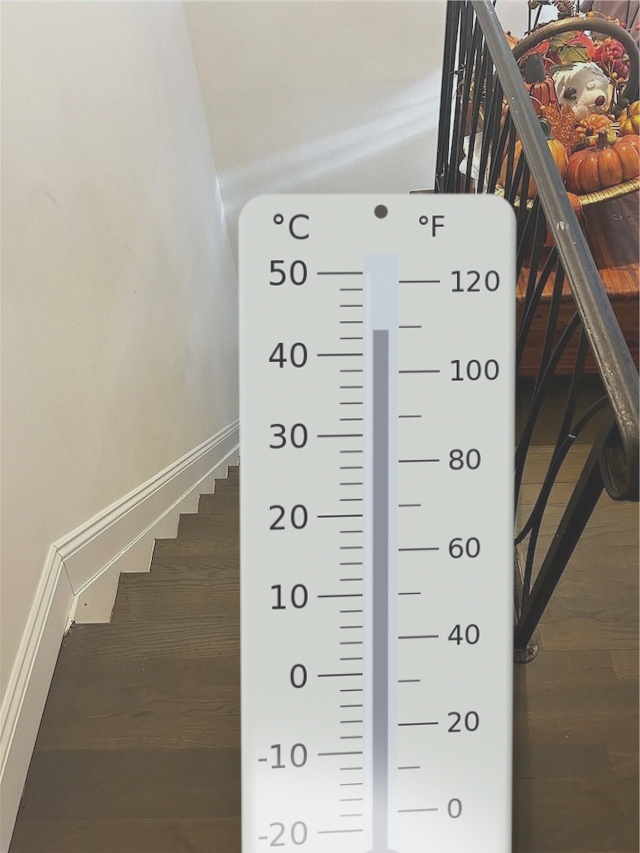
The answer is 43 °C
